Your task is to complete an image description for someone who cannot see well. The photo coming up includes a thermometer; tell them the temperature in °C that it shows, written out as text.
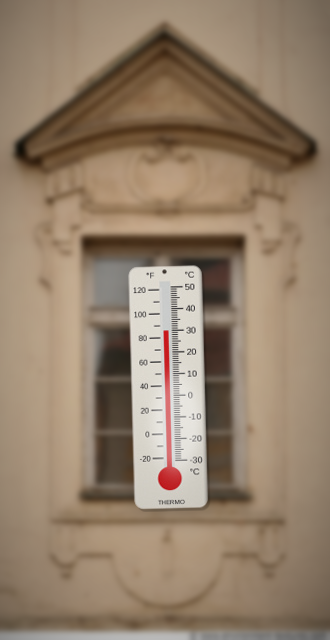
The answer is 30 °C
